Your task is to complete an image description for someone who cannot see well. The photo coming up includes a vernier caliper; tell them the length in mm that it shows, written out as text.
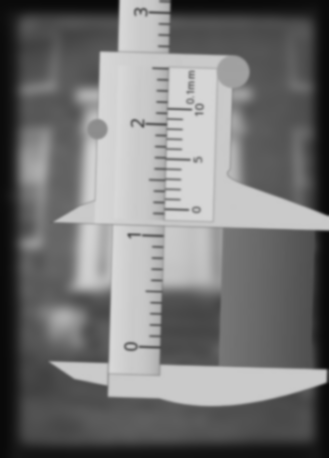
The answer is 12.4 mm
